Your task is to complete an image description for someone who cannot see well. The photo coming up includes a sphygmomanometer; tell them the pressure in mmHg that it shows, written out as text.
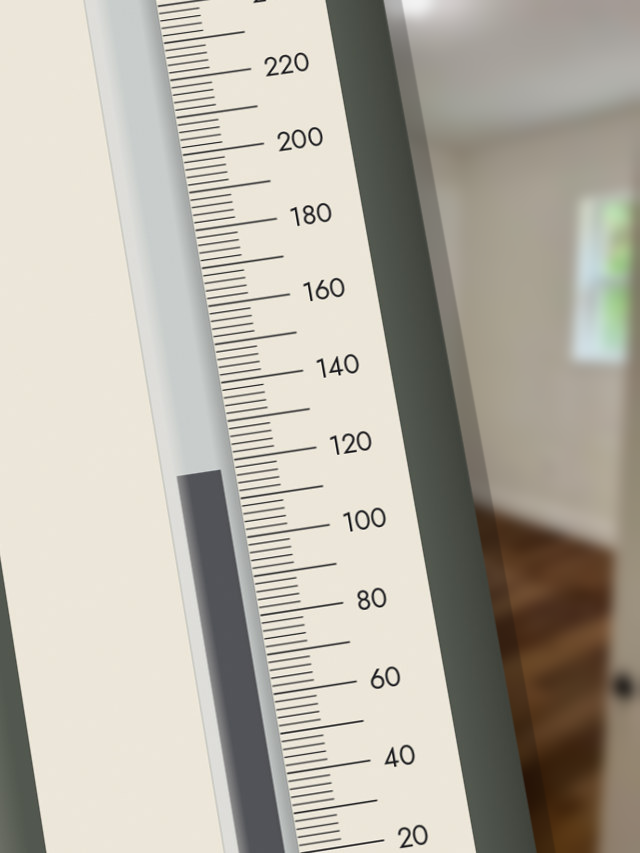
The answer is 118 mmHg
